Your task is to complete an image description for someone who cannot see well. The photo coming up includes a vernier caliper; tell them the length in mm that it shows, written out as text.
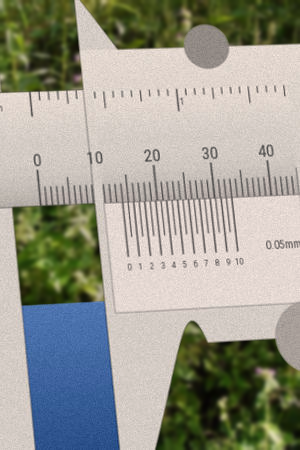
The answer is 14.0 mm
